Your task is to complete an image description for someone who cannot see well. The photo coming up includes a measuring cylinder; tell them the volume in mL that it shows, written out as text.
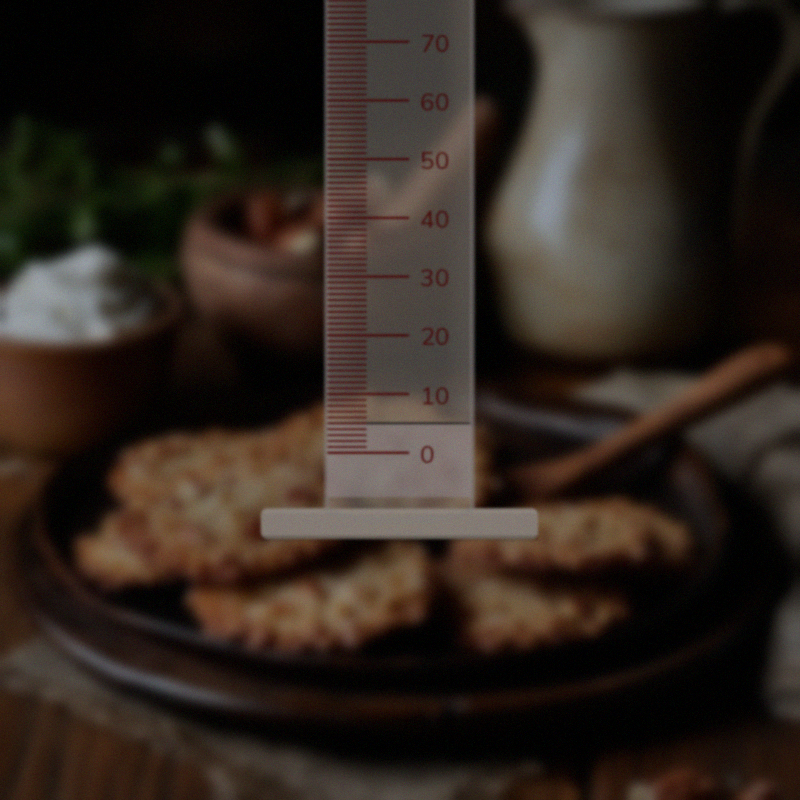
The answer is 5 mL
